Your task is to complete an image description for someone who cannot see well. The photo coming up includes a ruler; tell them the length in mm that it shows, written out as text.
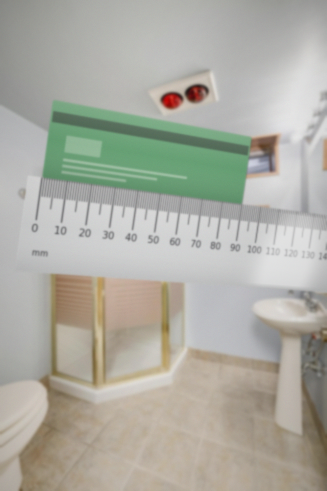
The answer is 90 mm
